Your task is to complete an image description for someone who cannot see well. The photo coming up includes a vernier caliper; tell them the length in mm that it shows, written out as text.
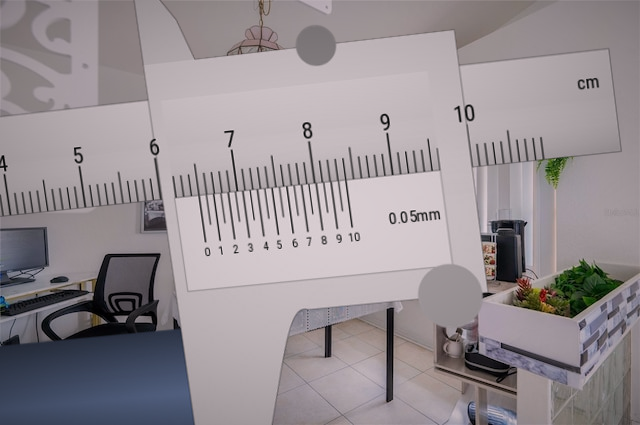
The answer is 65.0 mm
